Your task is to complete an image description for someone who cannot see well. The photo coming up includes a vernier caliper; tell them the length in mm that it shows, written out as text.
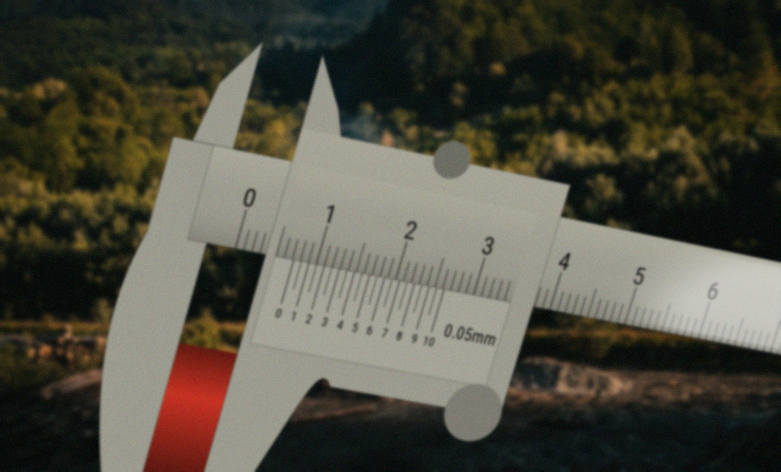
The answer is 7.2 mm
